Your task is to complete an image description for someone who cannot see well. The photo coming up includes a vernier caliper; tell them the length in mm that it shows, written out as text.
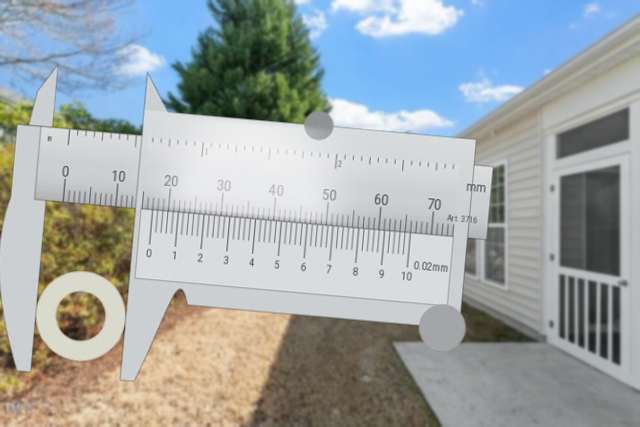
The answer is 17.0 mm
